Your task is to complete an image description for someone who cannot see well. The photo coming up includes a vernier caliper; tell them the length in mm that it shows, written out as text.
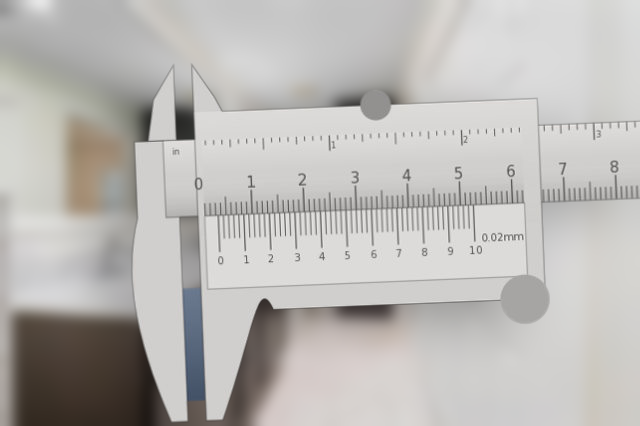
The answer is 3.5 mm
